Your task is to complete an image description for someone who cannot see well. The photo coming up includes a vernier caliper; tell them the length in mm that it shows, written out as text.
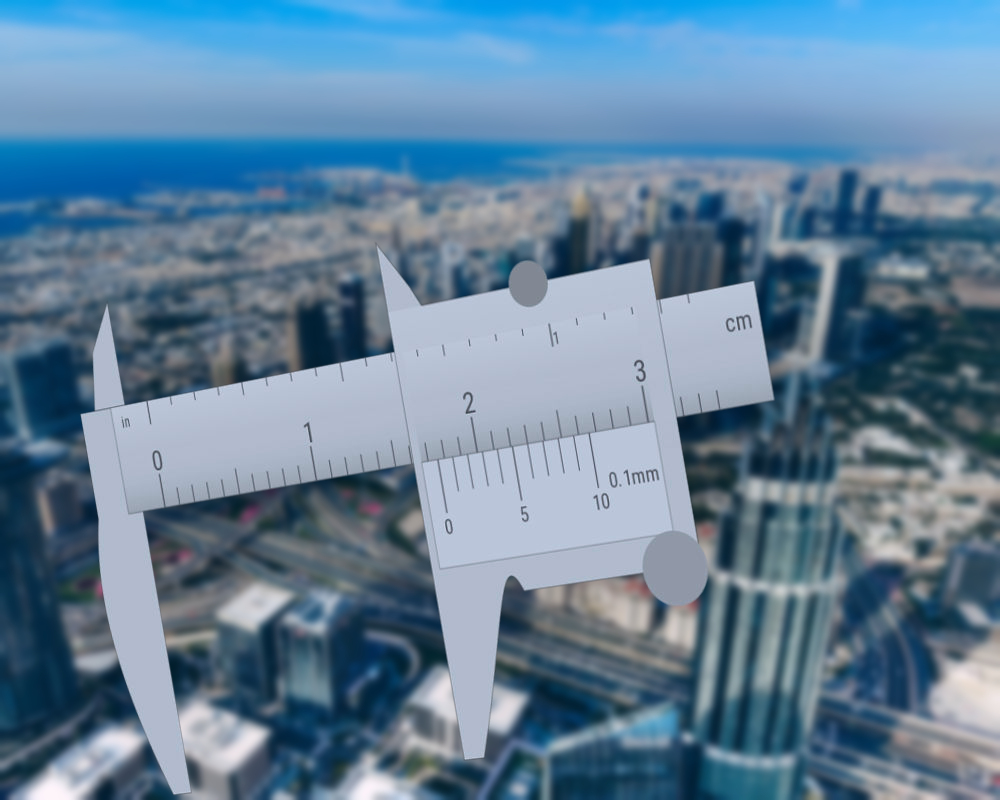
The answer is 17.6 mm
